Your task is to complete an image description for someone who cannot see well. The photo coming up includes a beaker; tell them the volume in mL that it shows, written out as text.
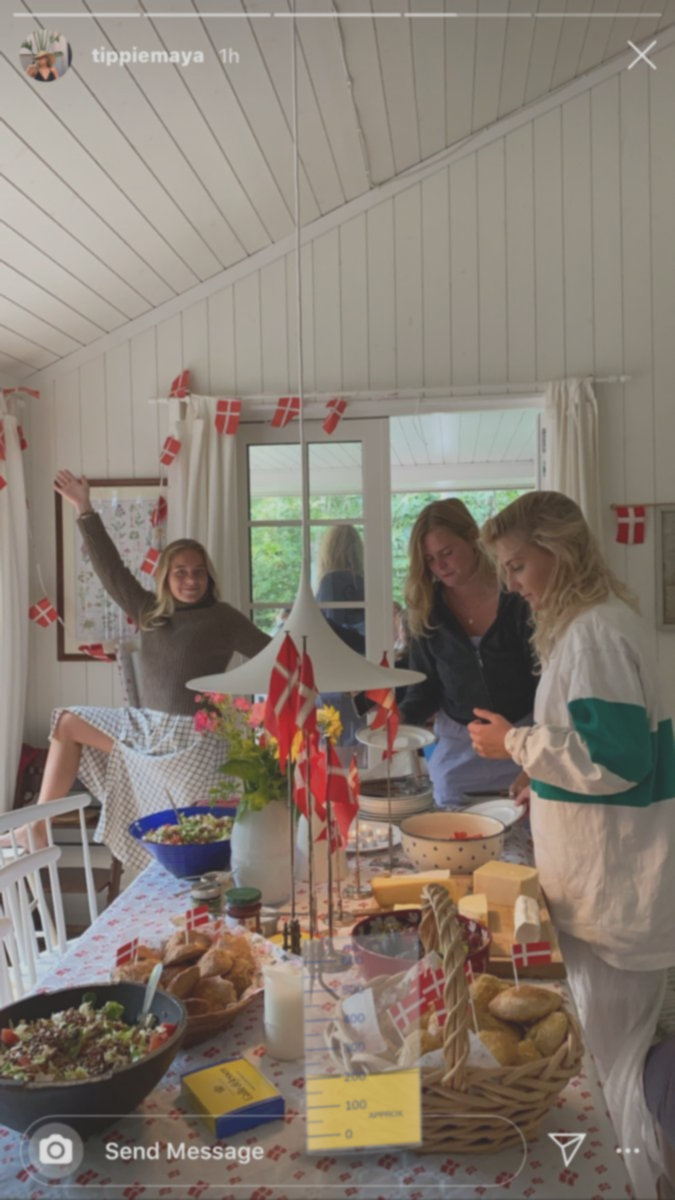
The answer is 200 mL
